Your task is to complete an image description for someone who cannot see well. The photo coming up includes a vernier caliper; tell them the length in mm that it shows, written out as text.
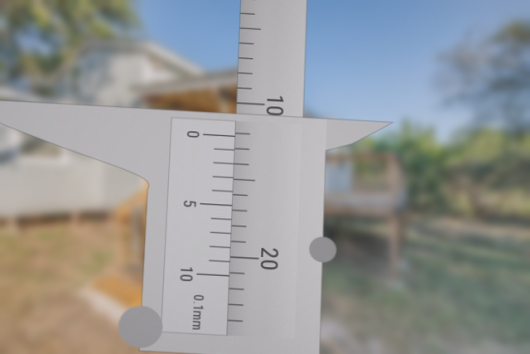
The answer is 12.2 mm
